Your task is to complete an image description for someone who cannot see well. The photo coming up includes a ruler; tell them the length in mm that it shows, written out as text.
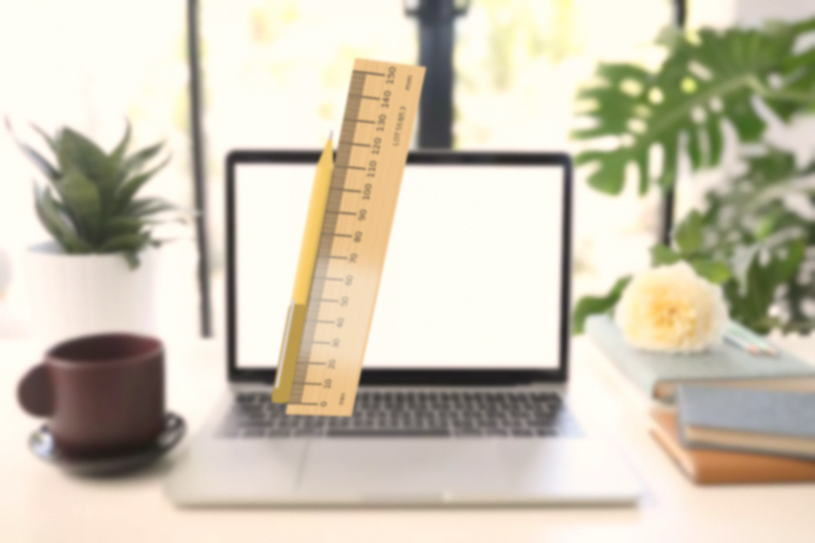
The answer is 125 mm
